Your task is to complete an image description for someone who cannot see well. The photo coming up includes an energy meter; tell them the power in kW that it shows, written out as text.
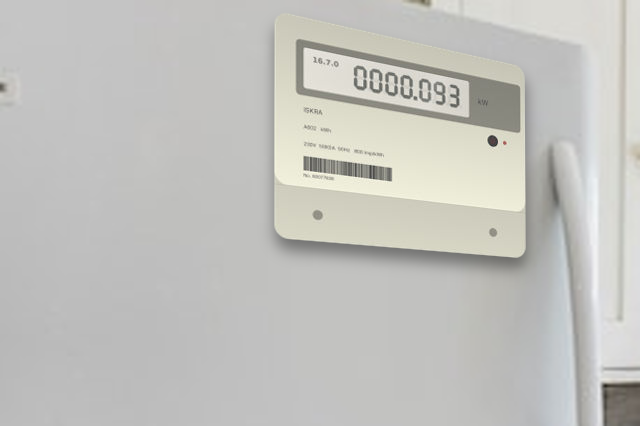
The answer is 0.093 kW
